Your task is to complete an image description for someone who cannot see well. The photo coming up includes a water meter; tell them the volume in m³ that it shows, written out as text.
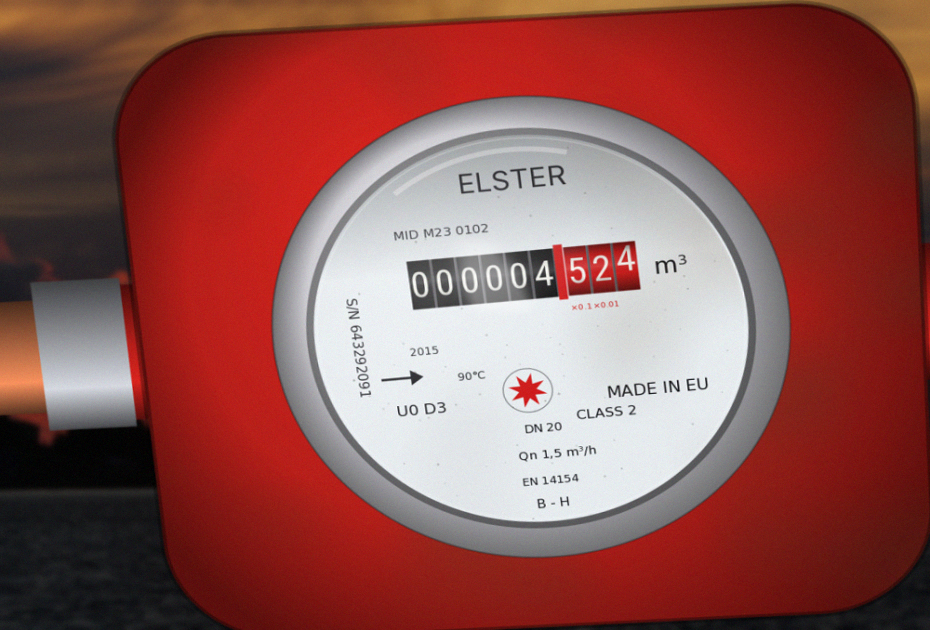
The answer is 4.524 m³
